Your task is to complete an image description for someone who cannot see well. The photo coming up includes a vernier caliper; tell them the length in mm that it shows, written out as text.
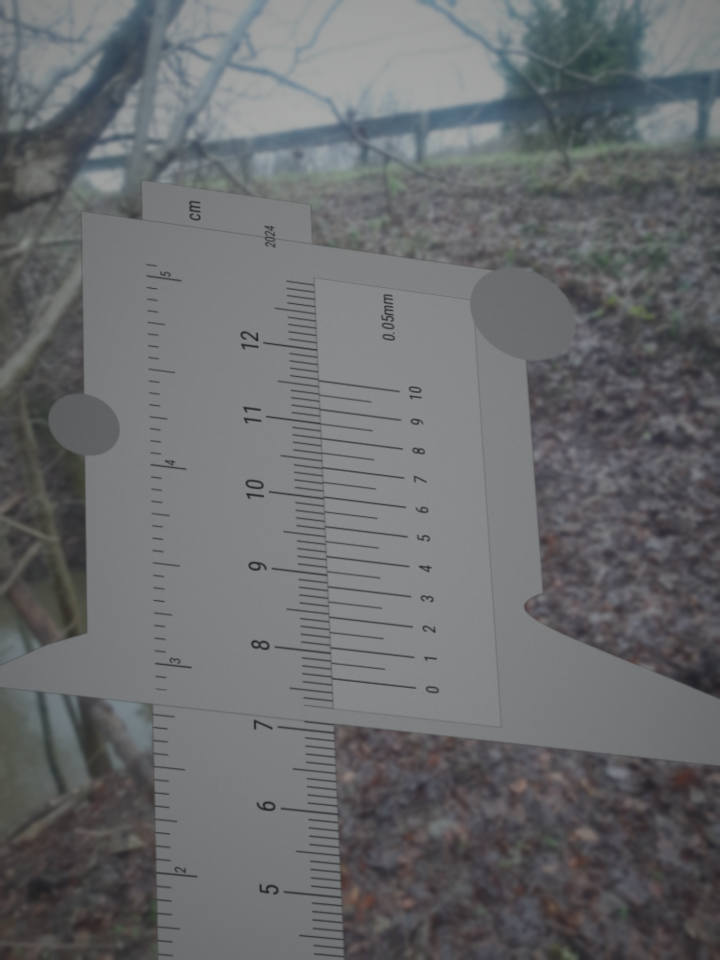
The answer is 76.8 mm
